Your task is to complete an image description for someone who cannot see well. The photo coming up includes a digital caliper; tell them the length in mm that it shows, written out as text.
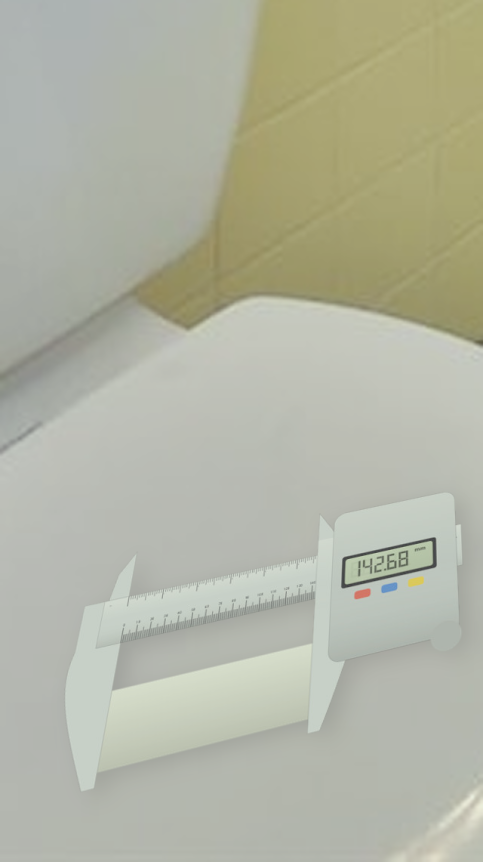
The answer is 142.68 mm
